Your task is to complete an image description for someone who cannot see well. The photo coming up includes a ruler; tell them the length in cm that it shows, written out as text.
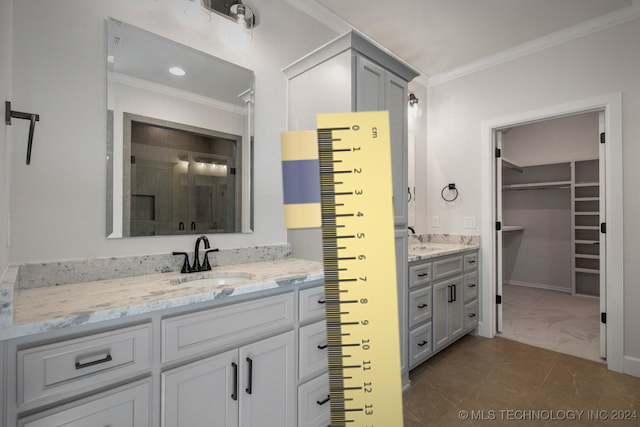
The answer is 4.5 cm
